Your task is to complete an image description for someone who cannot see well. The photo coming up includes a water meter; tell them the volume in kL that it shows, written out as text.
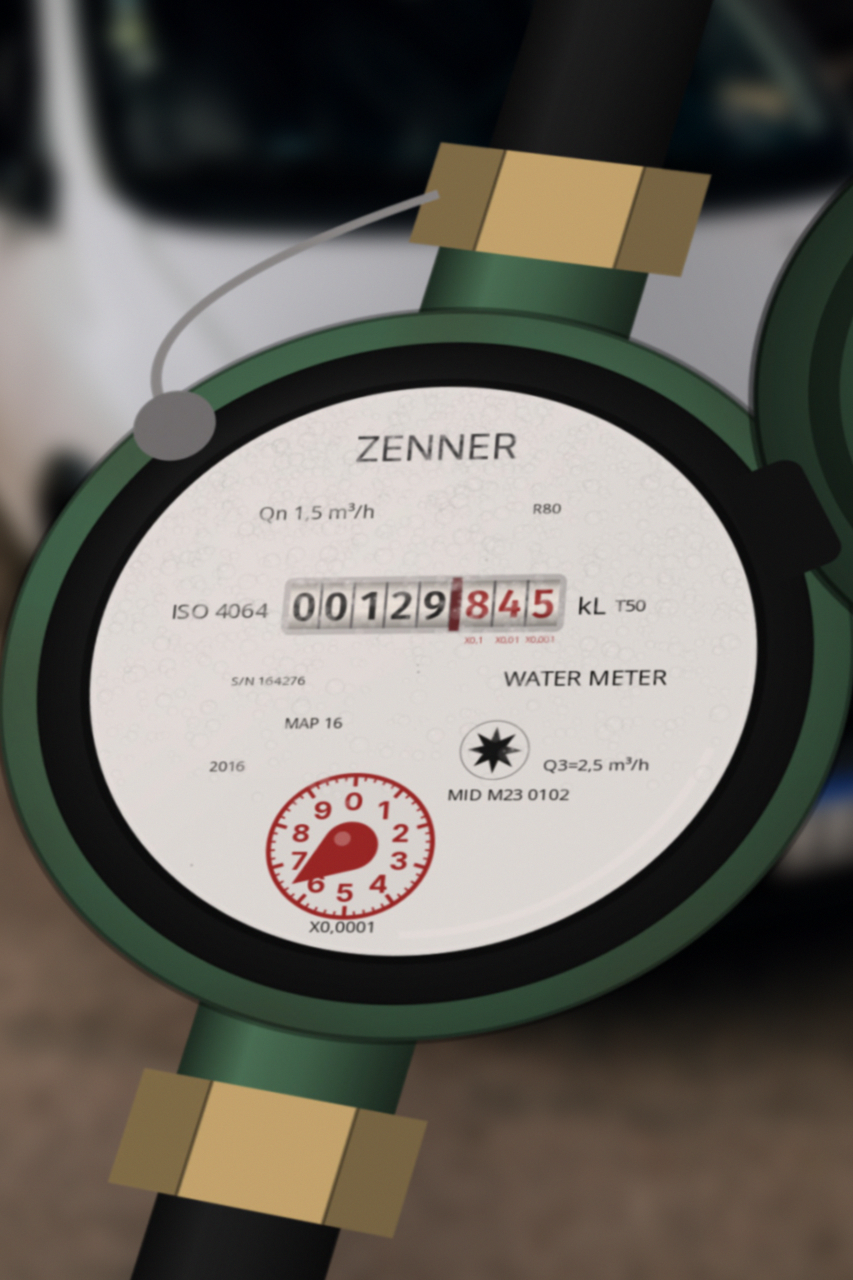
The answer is 129.8456 kL
